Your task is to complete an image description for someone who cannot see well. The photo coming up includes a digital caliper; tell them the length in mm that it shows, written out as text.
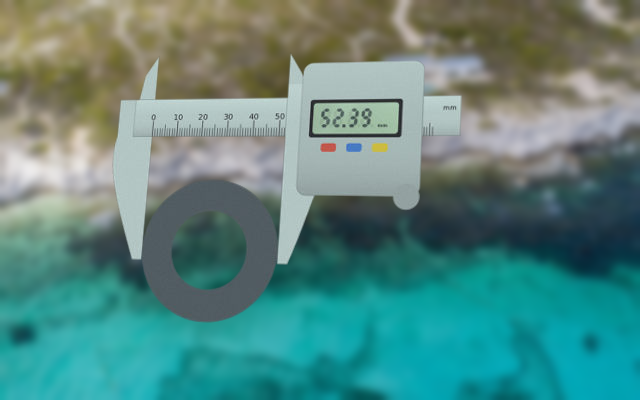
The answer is 52.39 mm
